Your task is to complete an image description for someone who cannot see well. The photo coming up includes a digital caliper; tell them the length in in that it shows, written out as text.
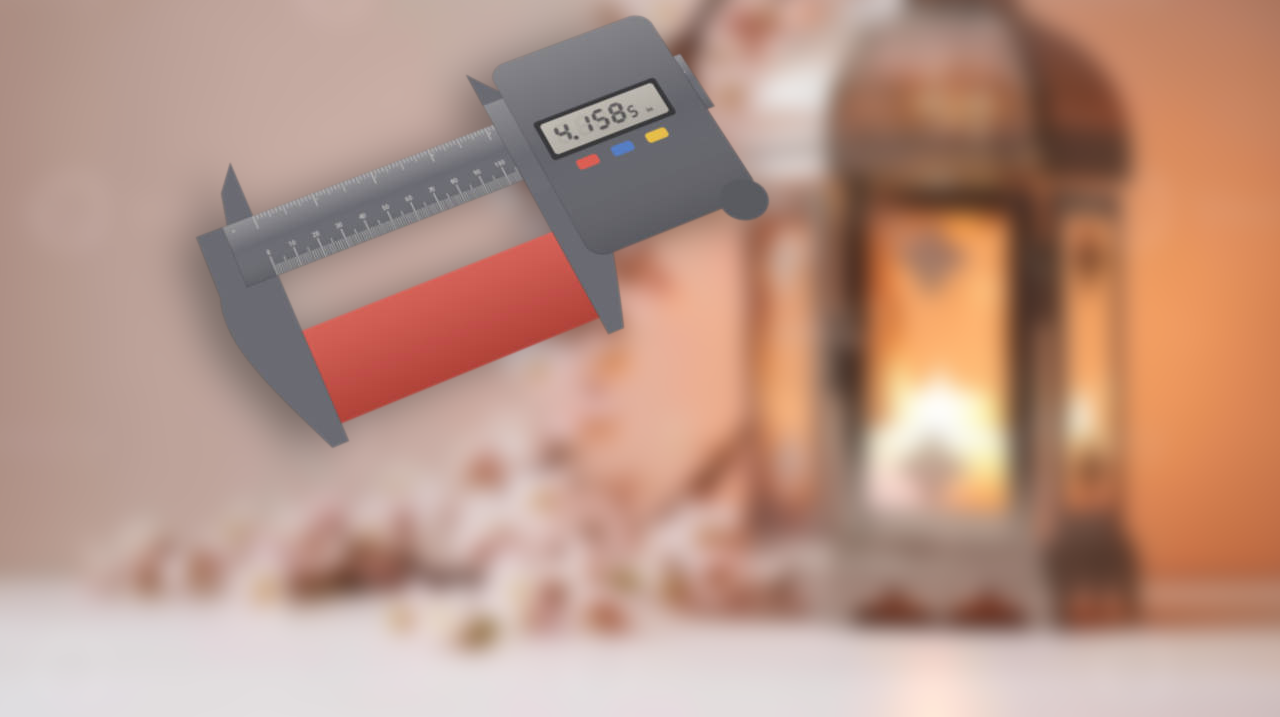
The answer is 4.1585 in
